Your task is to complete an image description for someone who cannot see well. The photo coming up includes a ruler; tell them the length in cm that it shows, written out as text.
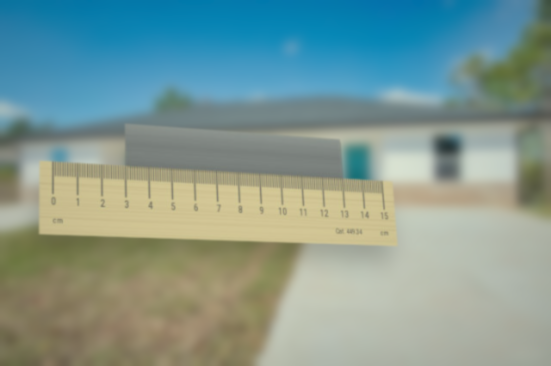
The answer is 10 cm
